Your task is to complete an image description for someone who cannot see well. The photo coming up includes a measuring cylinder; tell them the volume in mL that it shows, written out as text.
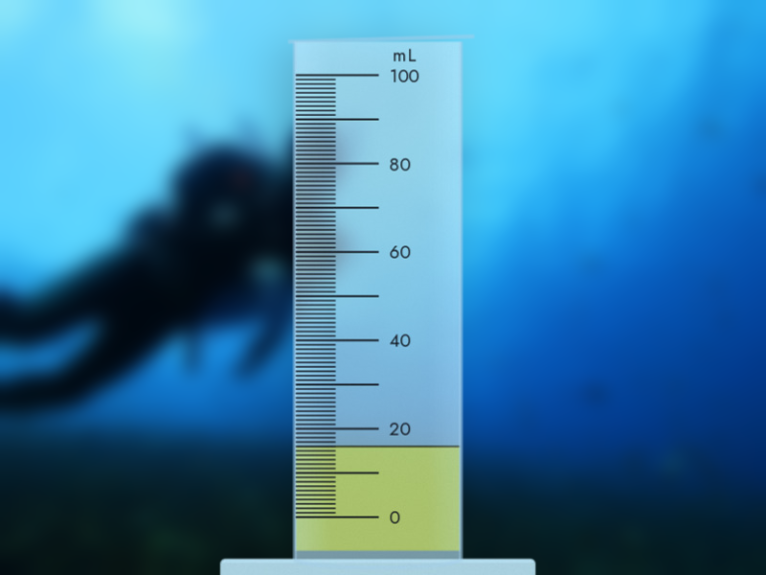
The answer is 16 mL
